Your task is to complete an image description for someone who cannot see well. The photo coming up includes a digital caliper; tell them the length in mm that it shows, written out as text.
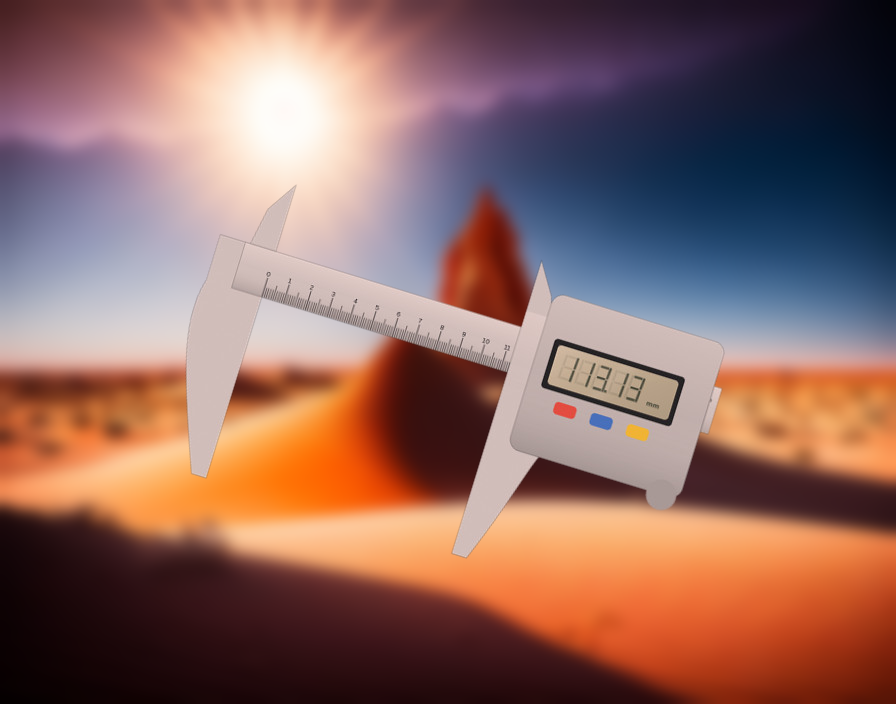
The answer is 113.13 mm
